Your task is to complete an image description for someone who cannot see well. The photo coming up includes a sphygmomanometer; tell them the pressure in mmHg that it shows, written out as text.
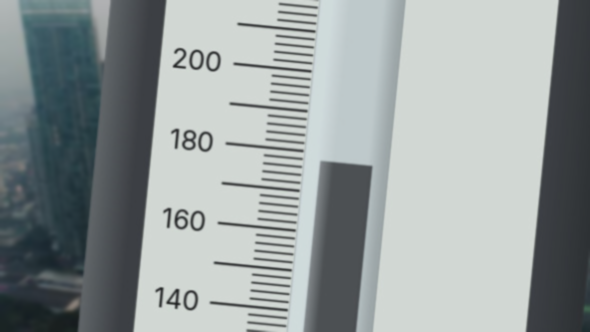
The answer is 178 mmHg
